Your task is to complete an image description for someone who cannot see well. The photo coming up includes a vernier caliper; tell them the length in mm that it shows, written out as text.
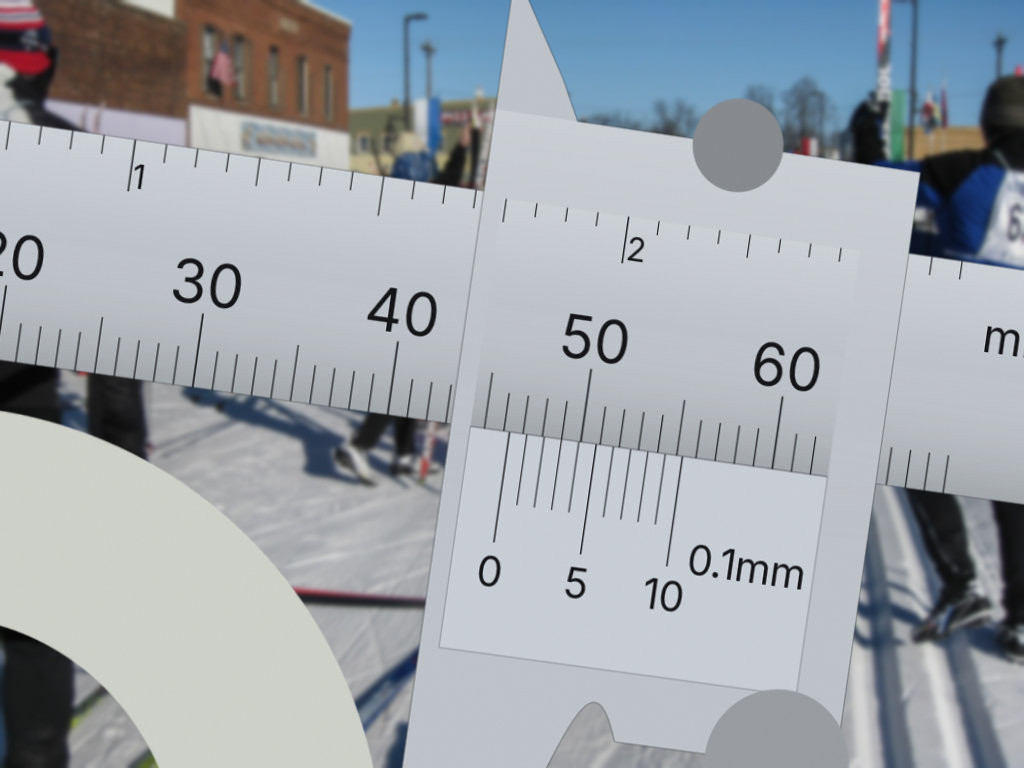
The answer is 46.3 mm
